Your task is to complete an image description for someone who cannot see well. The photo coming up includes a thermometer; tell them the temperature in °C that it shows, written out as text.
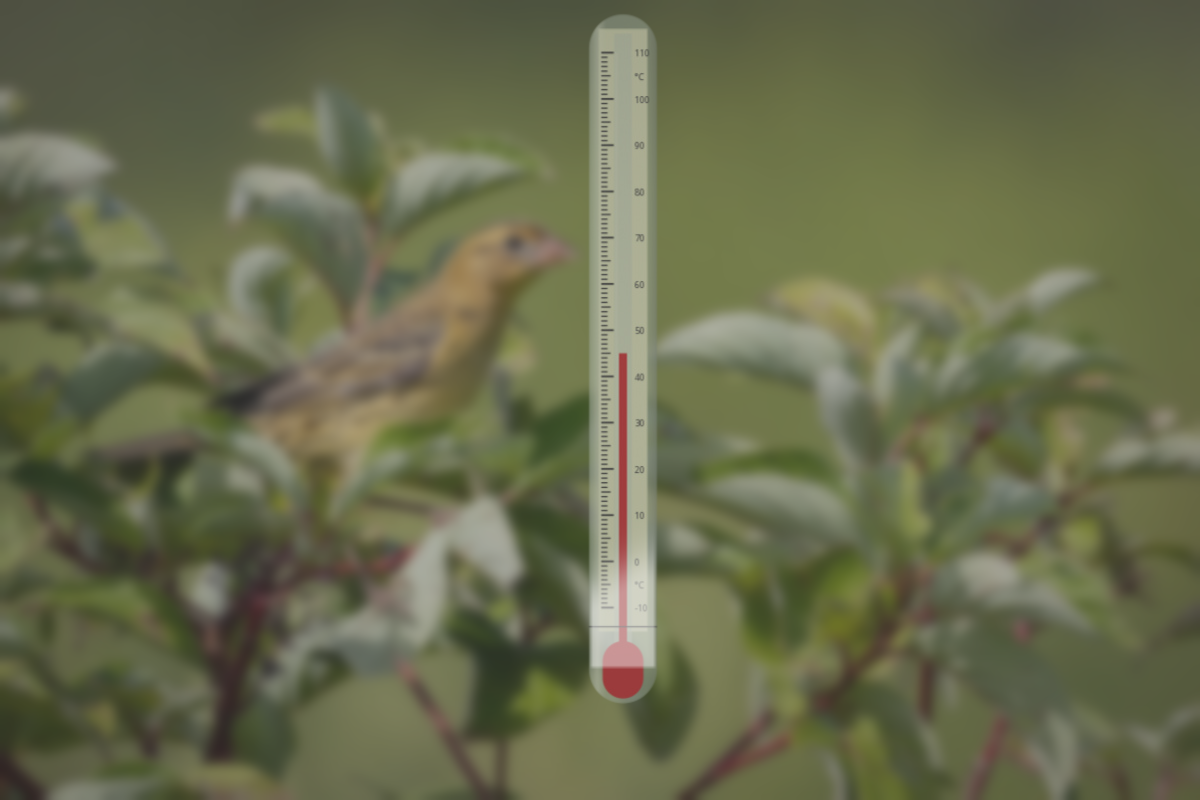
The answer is 45 °C
